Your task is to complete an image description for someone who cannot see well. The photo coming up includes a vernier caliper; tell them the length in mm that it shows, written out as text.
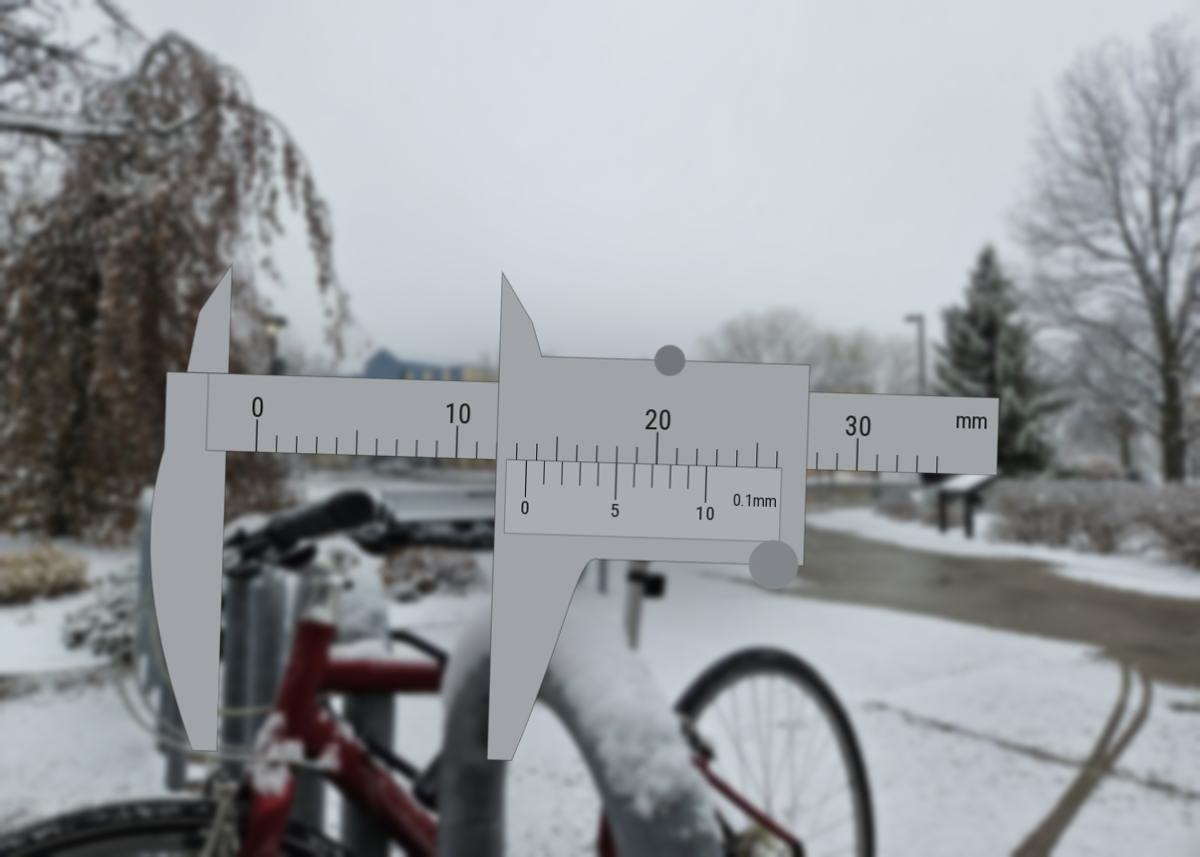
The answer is 13.5 mm
